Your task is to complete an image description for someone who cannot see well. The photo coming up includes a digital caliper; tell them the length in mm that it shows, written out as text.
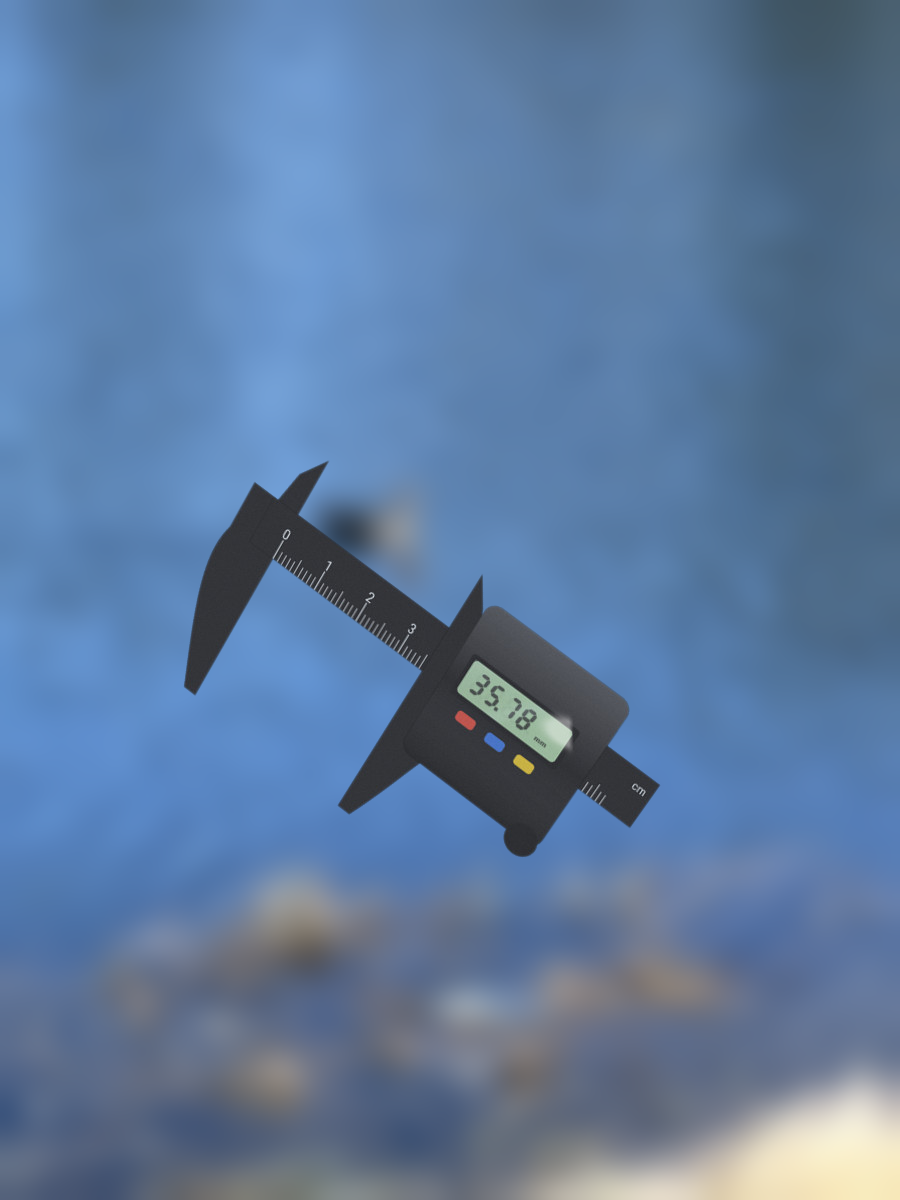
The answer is 35.78 mm
